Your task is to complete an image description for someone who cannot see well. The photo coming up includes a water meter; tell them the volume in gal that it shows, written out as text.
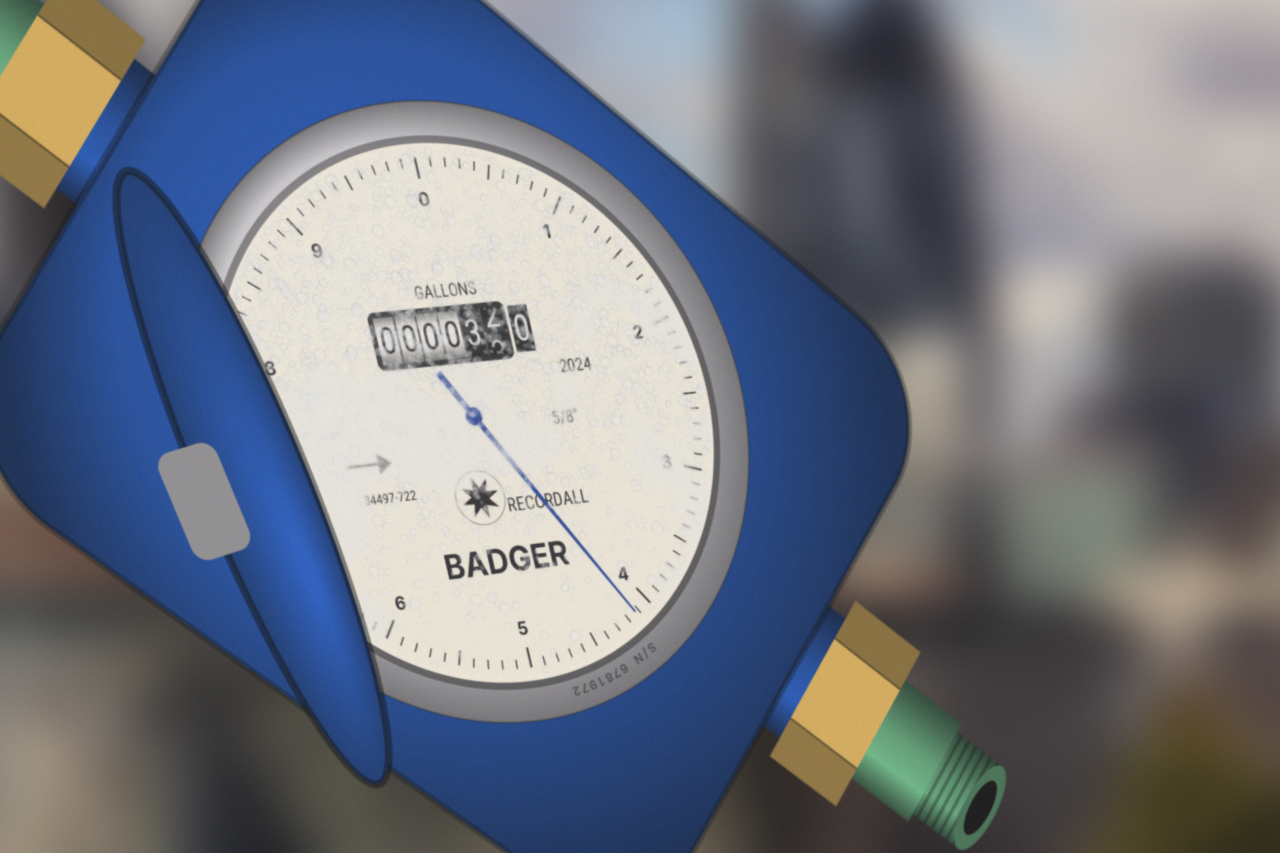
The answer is 324.1 gal
